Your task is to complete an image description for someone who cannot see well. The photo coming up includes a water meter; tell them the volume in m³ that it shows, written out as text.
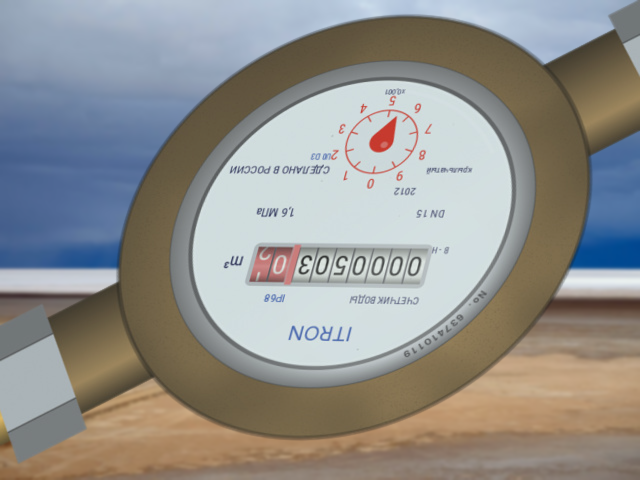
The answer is 503.015 m³
